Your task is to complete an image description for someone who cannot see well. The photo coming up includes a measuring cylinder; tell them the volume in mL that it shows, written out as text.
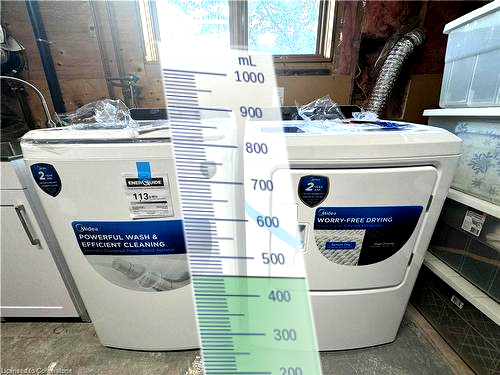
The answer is 450 mL
